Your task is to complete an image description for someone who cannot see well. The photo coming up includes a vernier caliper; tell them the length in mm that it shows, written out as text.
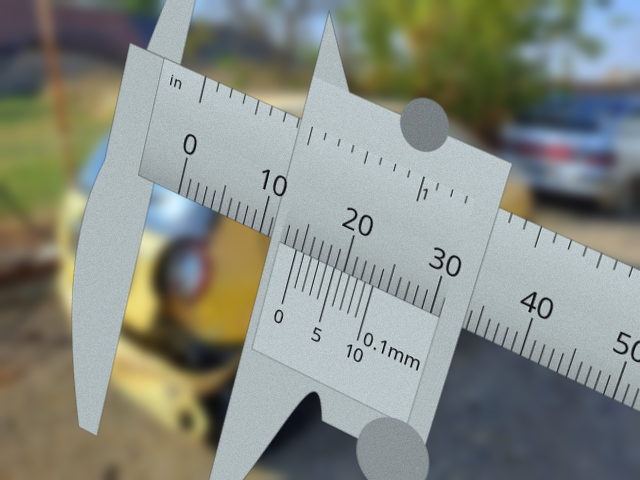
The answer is 14.4 mm
